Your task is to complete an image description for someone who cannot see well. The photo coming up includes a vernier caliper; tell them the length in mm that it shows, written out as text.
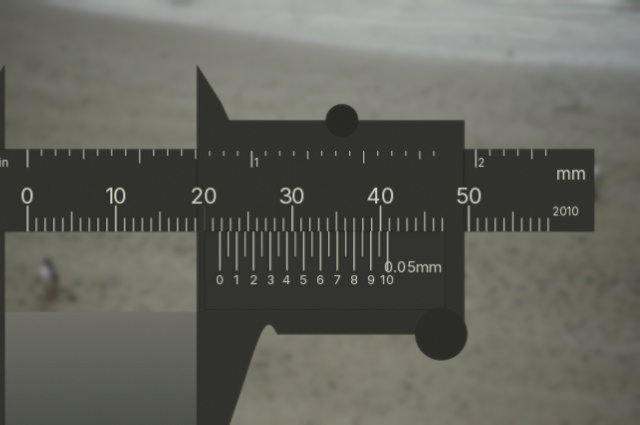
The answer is 21.8 mm
